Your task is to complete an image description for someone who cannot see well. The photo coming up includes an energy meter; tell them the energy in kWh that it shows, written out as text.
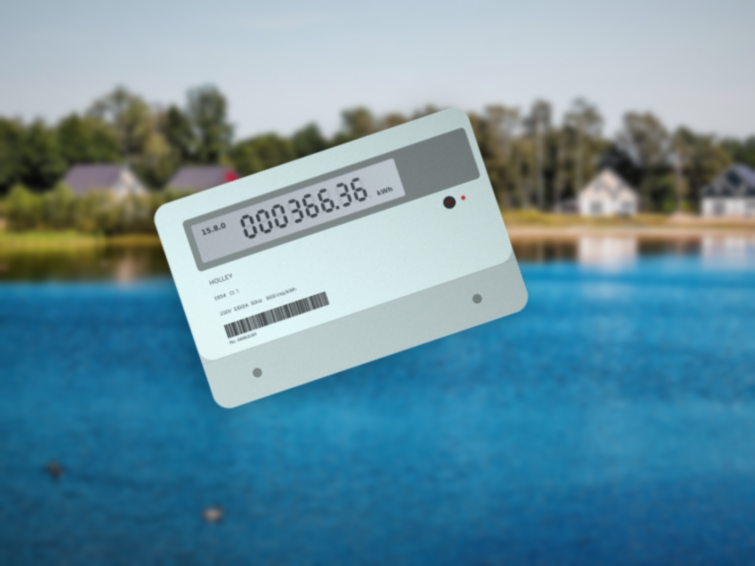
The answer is 366.36 kWh
